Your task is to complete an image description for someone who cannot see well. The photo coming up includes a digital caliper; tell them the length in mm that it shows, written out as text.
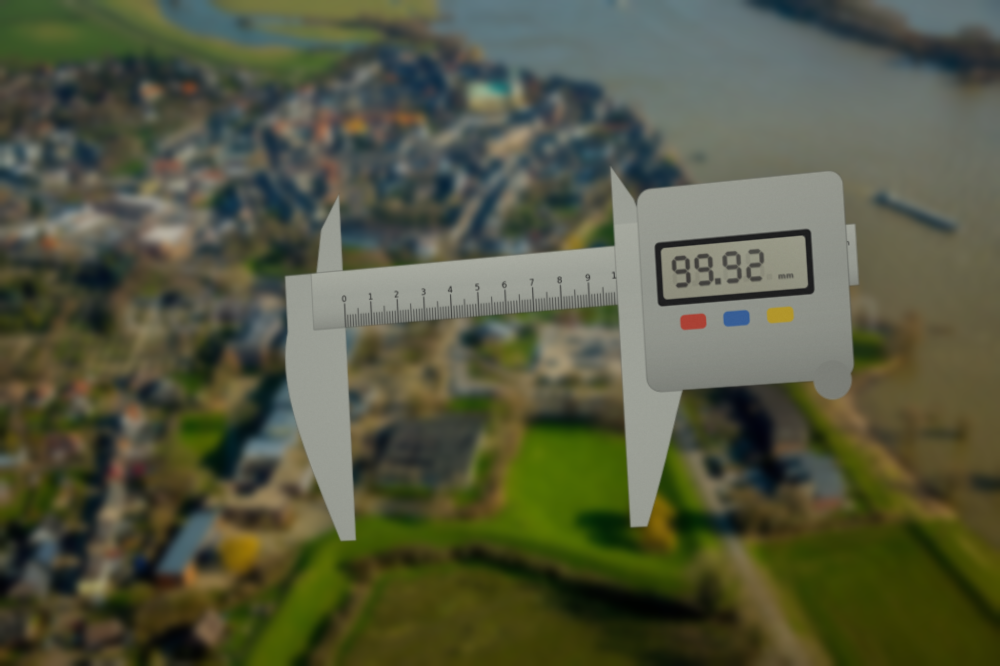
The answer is 99.92 mm
